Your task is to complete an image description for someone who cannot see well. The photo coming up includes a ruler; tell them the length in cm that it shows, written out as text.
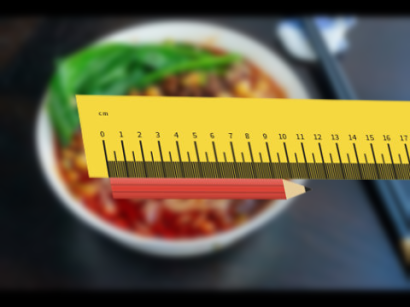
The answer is 11 cm
